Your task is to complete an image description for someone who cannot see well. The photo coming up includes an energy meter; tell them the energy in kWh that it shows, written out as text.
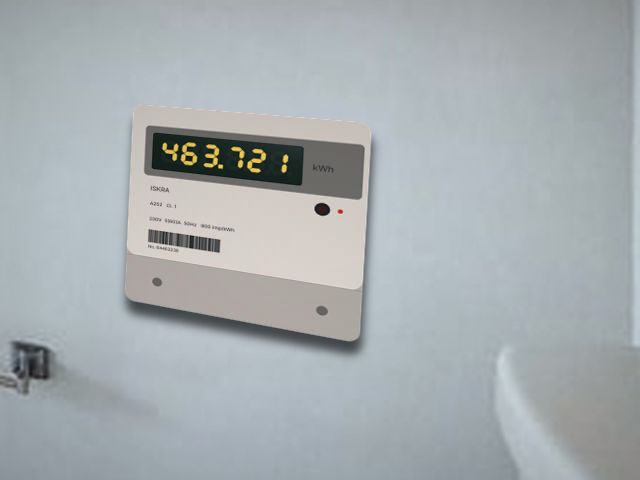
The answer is 463.721 kWh
